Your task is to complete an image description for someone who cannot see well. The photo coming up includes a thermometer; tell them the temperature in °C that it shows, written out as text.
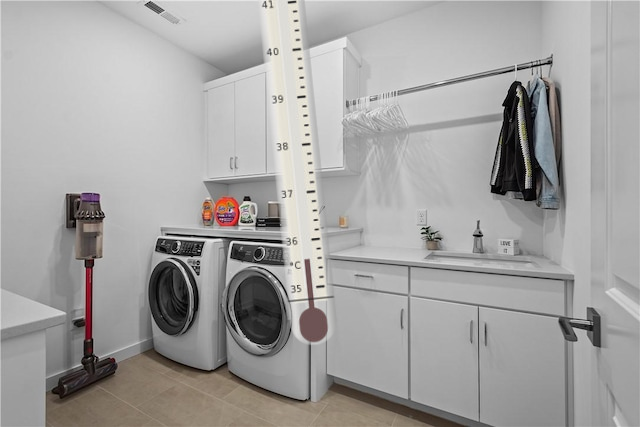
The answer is 35.6 °C
